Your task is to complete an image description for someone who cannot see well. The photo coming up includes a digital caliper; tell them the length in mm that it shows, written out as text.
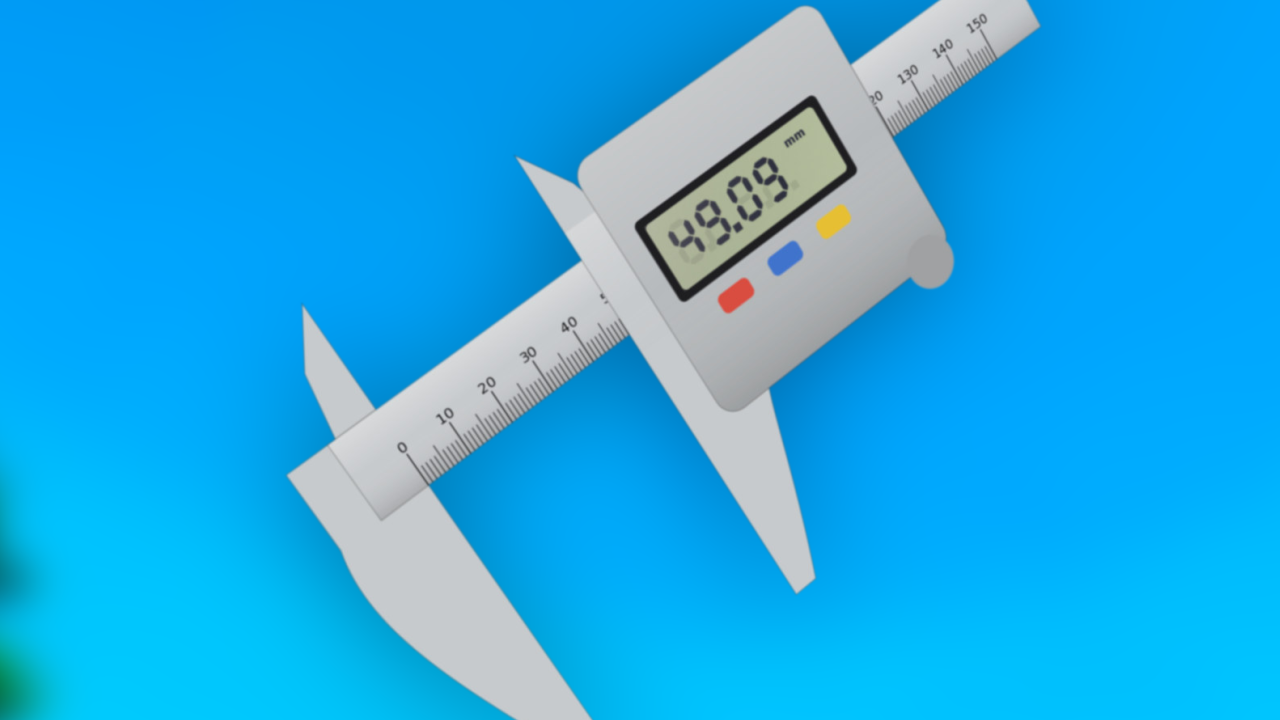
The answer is 49.09 mm
